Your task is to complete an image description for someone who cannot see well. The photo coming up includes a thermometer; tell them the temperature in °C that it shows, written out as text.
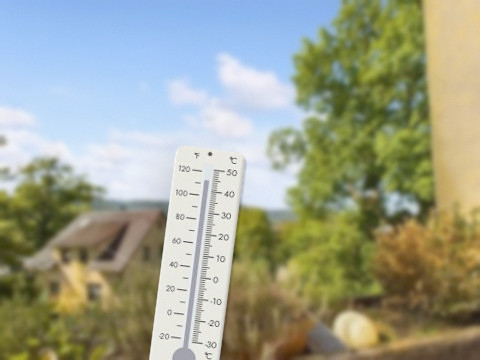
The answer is 45 °C
